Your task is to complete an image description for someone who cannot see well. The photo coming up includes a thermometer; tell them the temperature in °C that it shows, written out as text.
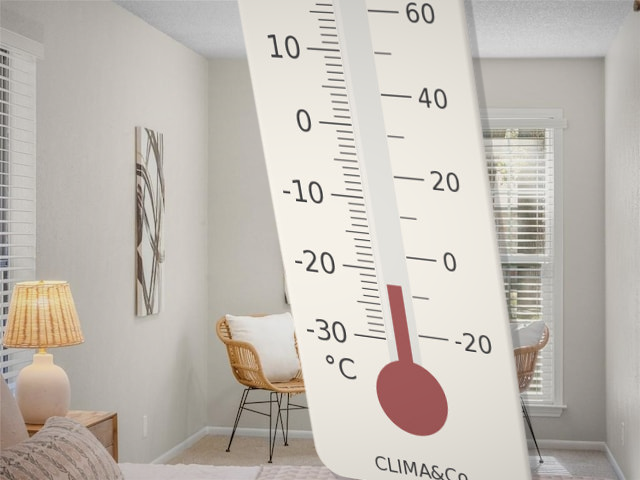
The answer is -22 °C
